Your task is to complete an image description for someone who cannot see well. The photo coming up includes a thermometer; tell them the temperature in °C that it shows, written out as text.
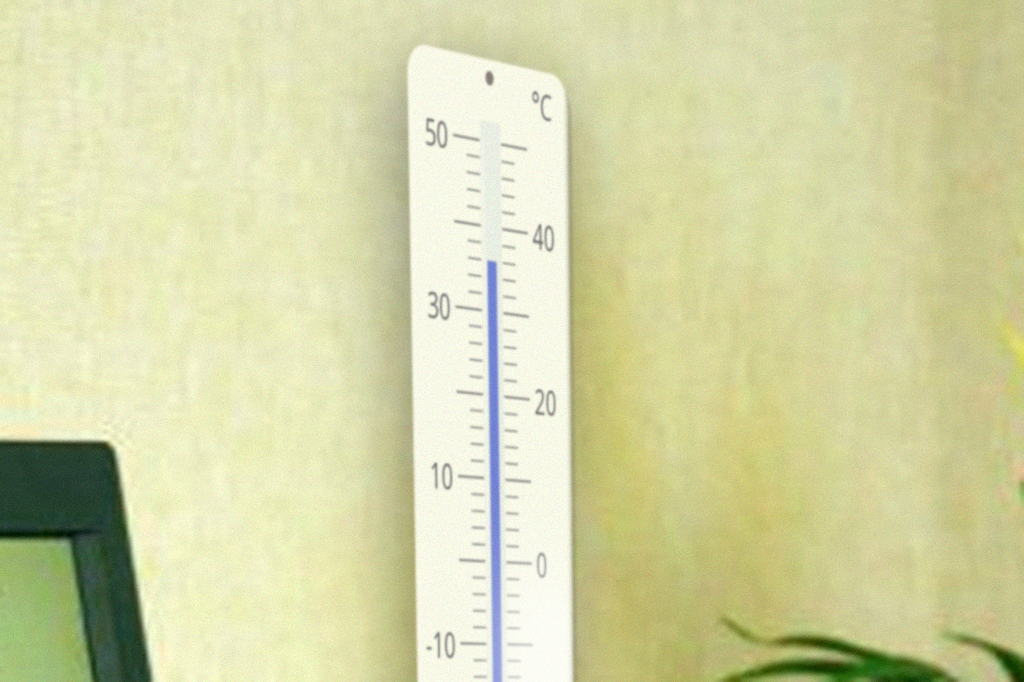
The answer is 36 °C
